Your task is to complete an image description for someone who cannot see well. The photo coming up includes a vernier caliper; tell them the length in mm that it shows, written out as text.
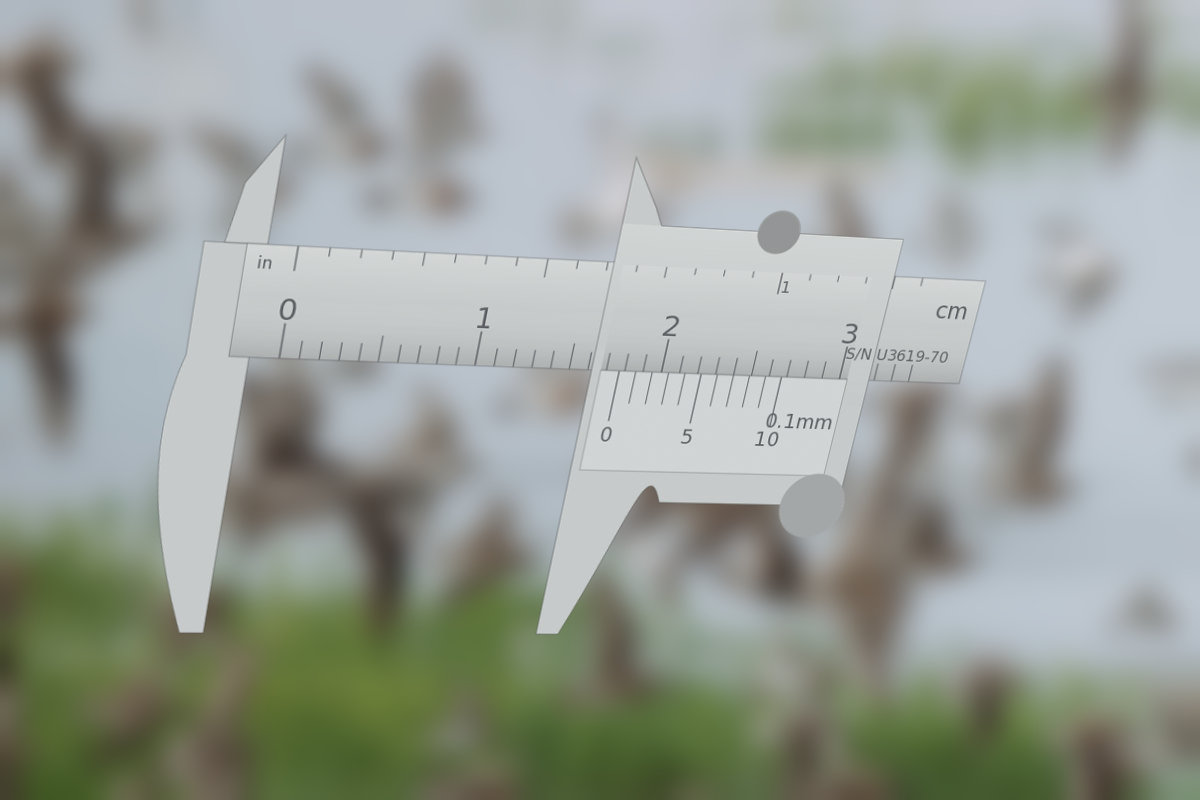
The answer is 17.7 mm
